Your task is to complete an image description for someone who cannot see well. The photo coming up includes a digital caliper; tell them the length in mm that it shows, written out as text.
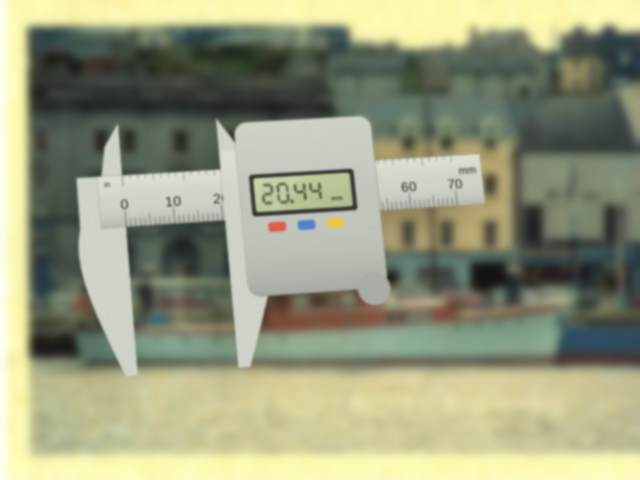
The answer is 20.44 mm
